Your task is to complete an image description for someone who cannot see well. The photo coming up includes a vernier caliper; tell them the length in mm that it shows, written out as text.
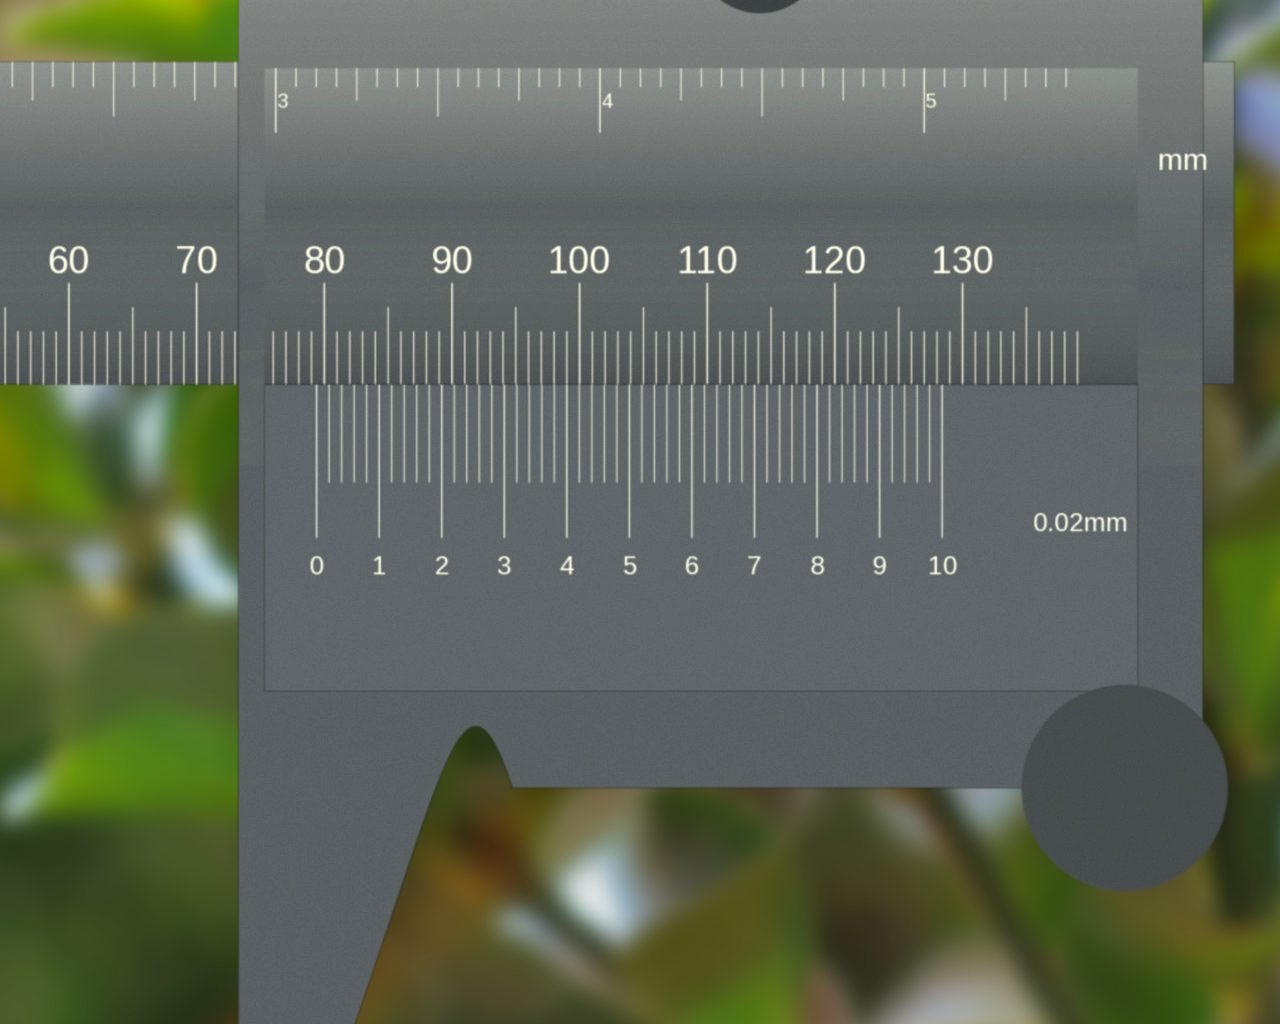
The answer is 79.4 mm
